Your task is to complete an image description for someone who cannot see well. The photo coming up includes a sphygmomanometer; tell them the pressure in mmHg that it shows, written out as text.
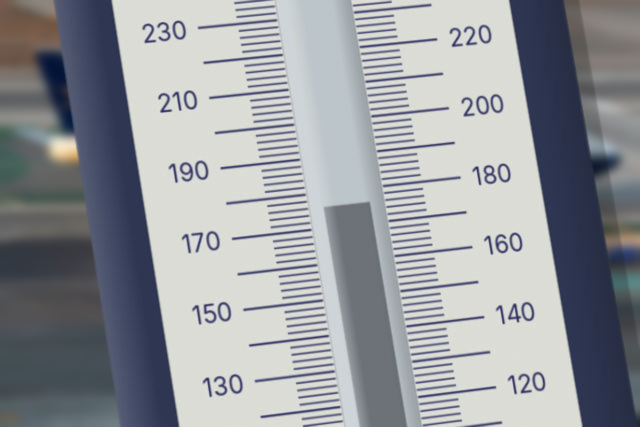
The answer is 176 mmHg
